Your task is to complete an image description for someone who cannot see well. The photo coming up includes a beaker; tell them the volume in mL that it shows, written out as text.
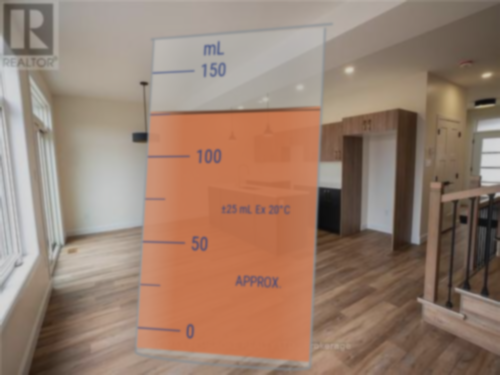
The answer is 125 mL
